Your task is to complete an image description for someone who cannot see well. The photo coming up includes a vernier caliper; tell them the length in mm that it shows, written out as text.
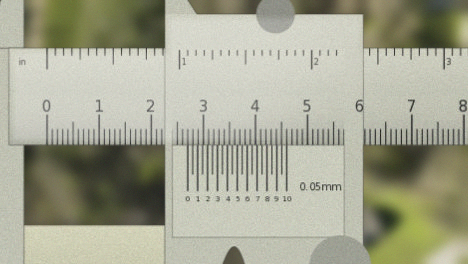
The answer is 27.0 mm
